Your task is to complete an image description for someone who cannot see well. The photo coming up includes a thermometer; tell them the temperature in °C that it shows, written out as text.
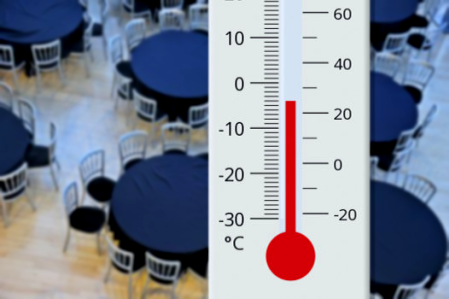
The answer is -4 °C
